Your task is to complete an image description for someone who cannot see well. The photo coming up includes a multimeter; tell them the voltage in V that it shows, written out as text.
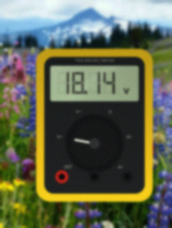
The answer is 18.14 V
